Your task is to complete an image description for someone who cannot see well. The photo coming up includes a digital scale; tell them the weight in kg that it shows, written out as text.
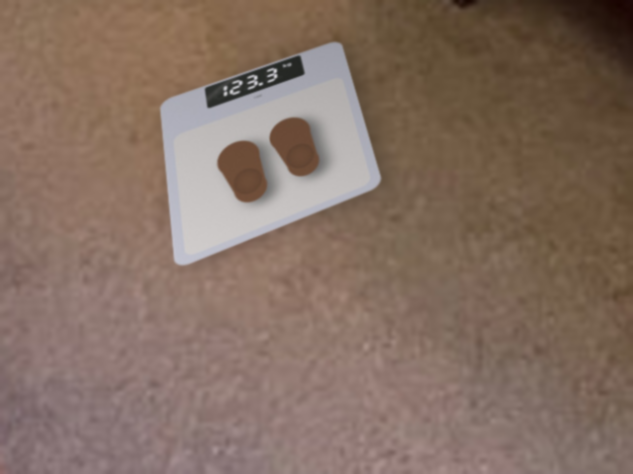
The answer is 123.3 kg
